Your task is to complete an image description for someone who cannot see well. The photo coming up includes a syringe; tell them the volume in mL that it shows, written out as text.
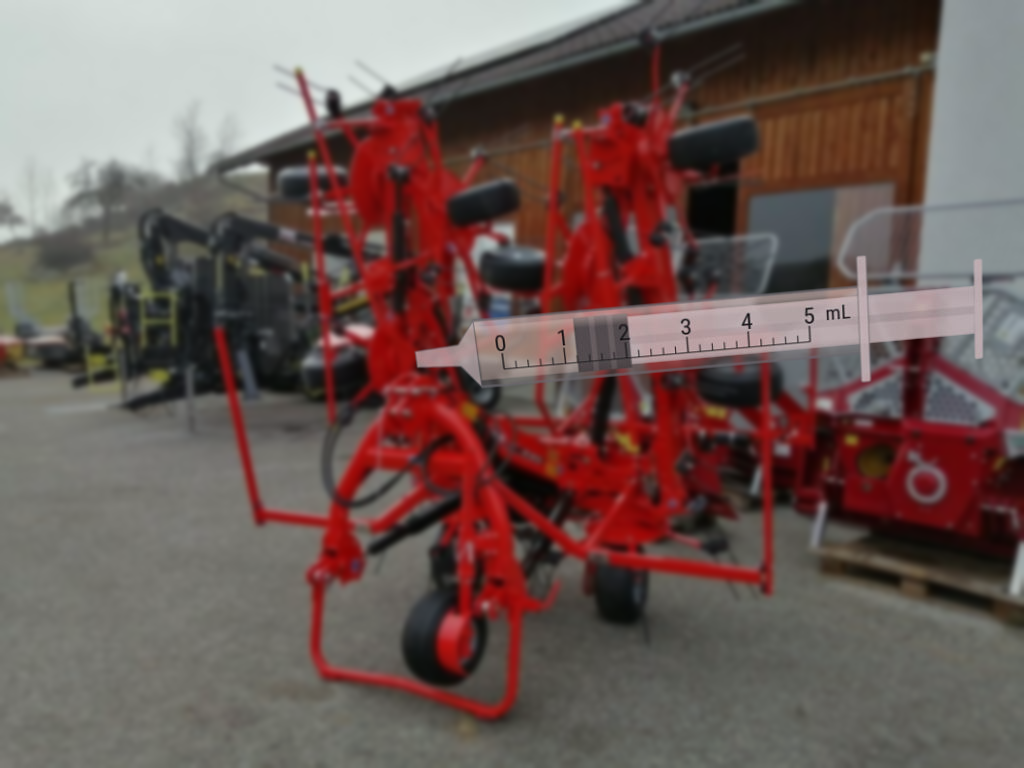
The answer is 1.2 mL
